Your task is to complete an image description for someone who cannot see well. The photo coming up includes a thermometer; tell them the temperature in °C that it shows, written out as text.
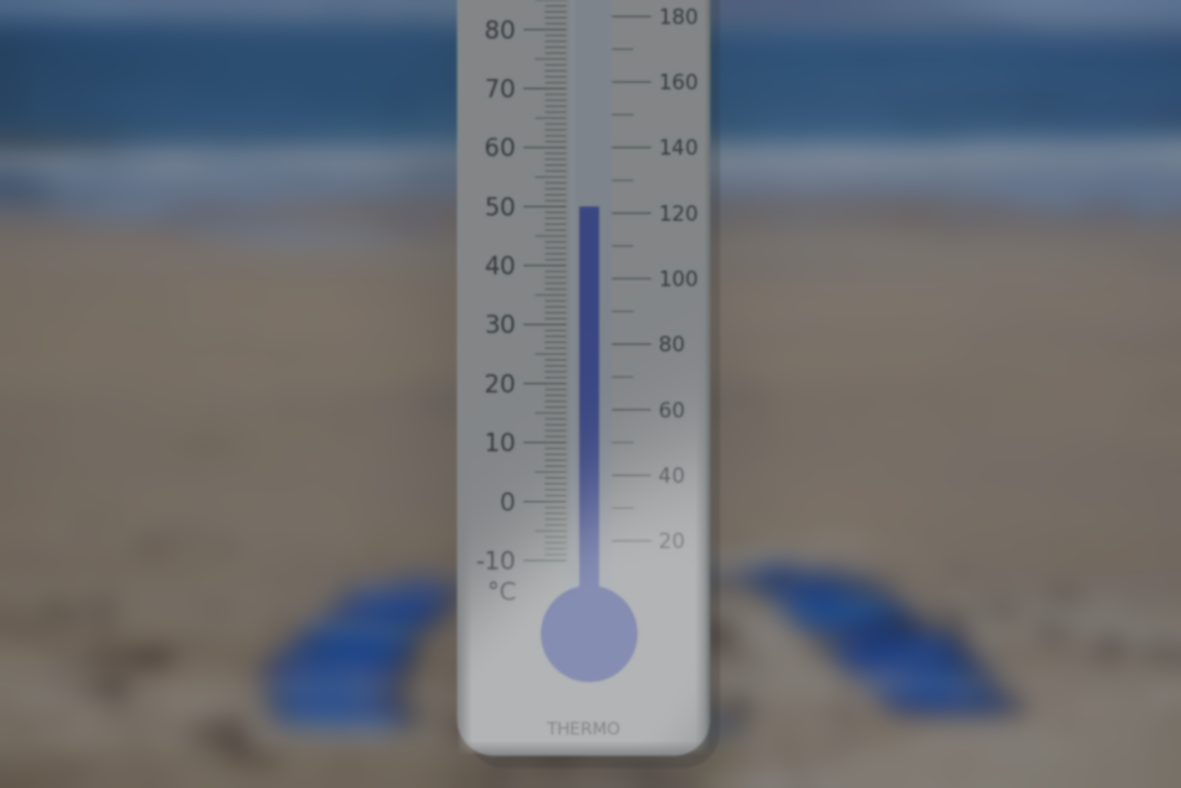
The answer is 50 °C
